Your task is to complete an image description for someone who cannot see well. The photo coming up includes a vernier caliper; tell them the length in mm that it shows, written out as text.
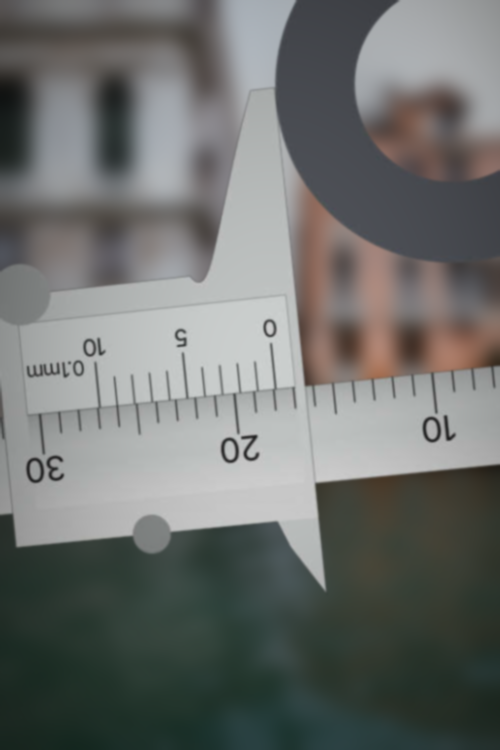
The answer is 17.9 mm
